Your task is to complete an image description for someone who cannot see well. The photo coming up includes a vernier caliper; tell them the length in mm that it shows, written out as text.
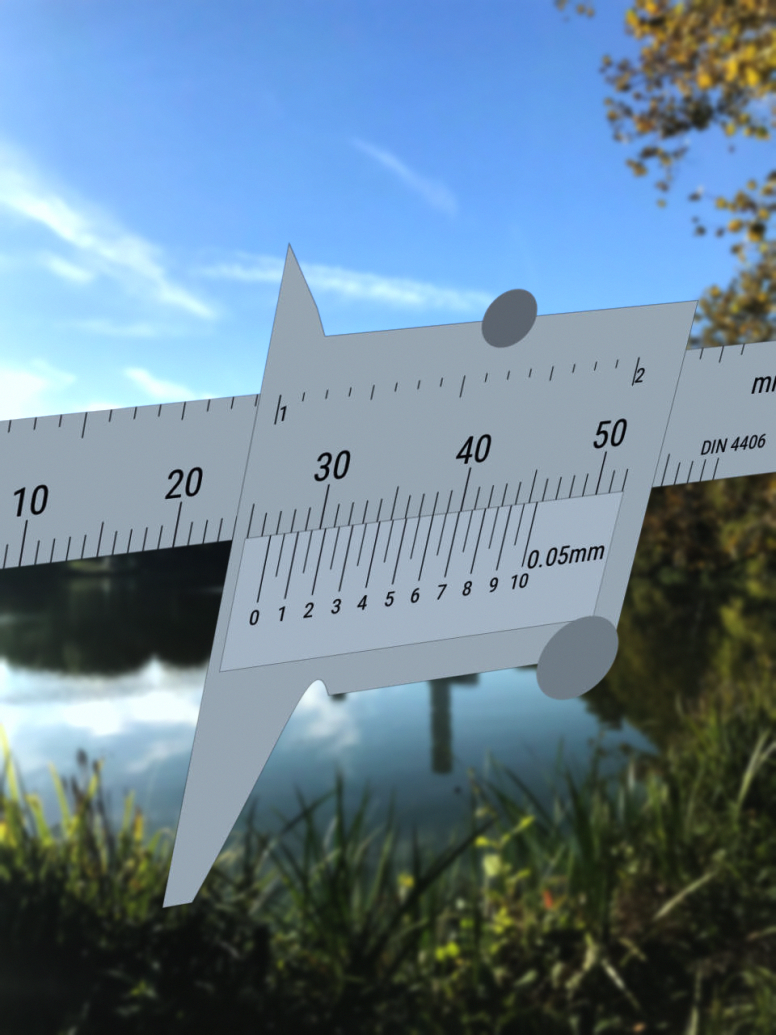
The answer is 26.6 mm
